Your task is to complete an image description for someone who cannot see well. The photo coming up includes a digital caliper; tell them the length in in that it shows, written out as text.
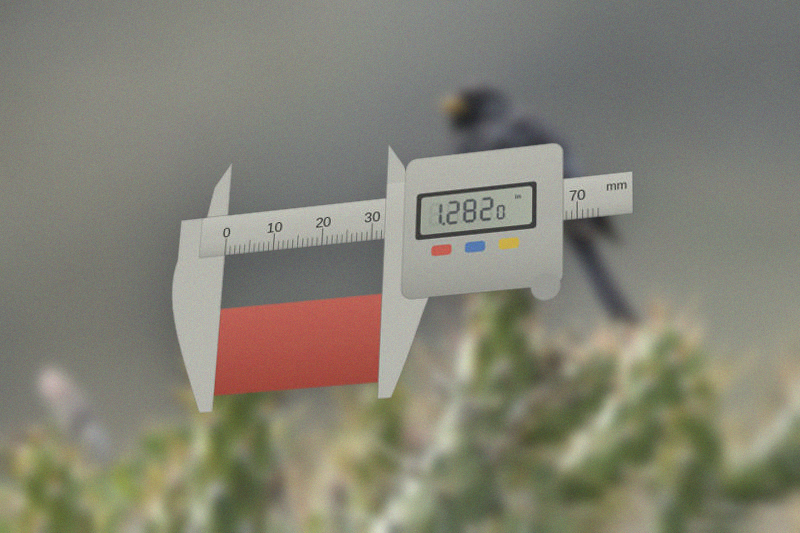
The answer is 1.2820 in
